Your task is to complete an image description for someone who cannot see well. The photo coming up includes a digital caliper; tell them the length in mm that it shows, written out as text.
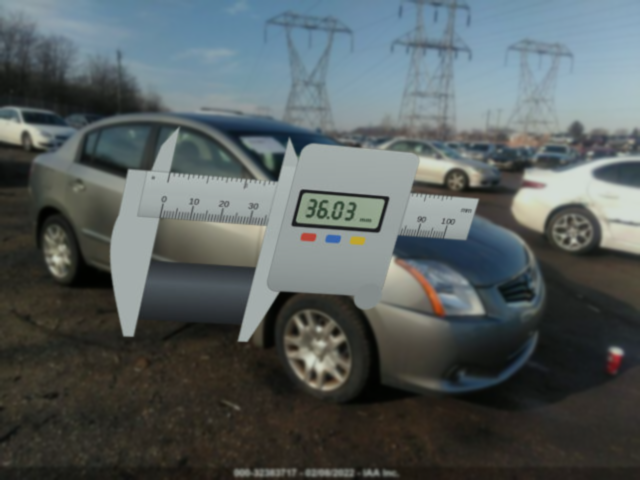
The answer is 36.03 mm
